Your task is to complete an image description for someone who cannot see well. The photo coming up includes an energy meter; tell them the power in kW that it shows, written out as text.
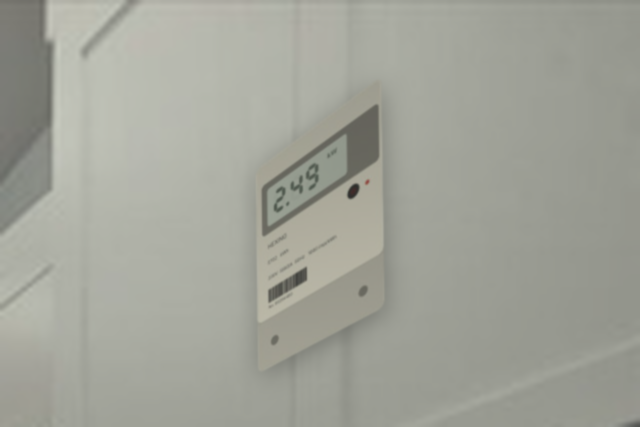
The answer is 2.49 kW
